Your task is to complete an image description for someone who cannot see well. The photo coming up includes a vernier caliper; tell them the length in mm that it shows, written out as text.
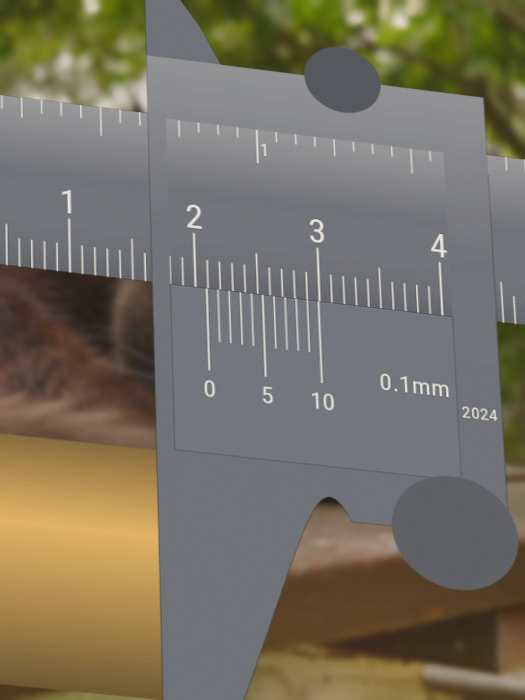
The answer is 20.9 mm
